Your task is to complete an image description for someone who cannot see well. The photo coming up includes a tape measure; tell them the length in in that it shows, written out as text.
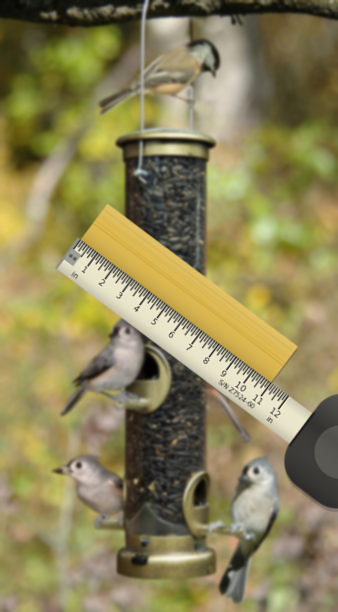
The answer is 11 in
